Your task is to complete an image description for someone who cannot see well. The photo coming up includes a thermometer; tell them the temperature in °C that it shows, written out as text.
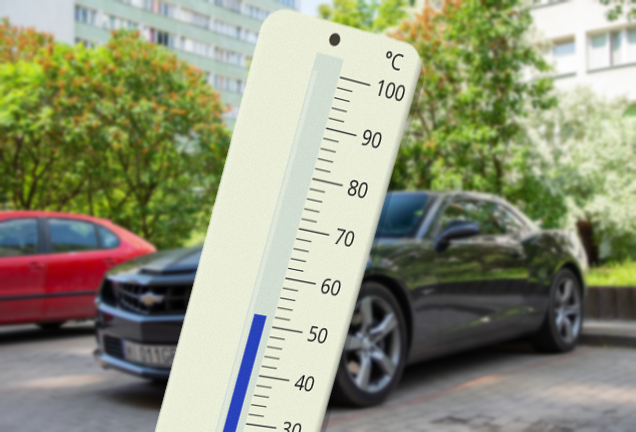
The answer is 52 °C
